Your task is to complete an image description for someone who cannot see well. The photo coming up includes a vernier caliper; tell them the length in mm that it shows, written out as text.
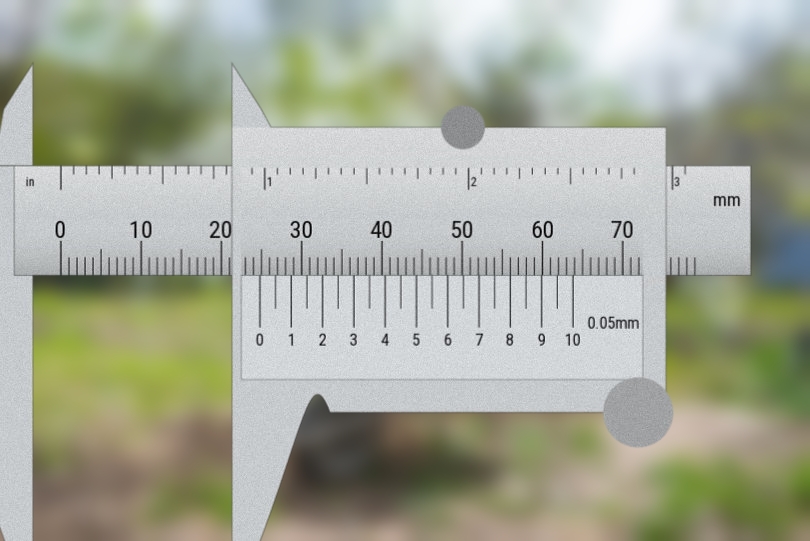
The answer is 24.8 mm
